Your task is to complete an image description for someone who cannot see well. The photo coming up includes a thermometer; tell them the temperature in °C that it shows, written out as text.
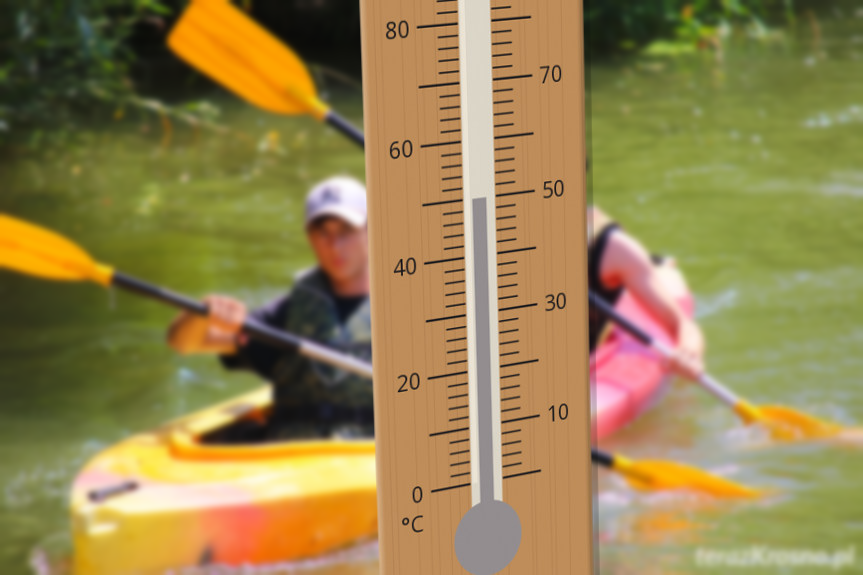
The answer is 50 °C
